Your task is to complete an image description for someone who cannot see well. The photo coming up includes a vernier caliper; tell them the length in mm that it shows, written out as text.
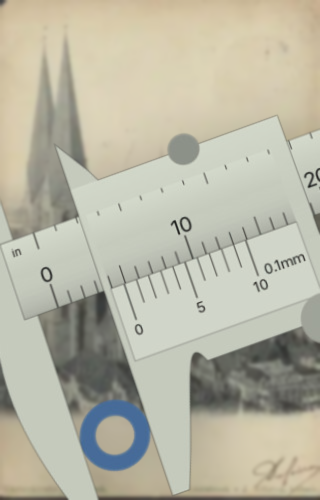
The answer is 4.9 mm
